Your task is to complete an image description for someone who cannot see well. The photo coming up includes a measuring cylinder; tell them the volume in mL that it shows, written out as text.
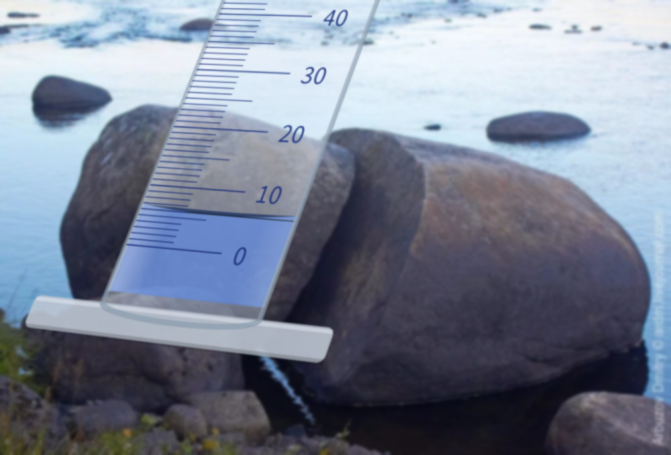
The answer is 6 mL
